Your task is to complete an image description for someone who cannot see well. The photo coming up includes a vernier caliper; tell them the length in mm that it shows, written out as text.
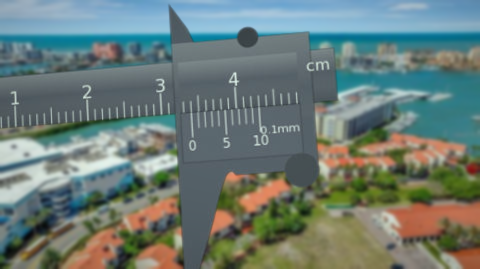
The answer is 34.0 mm
